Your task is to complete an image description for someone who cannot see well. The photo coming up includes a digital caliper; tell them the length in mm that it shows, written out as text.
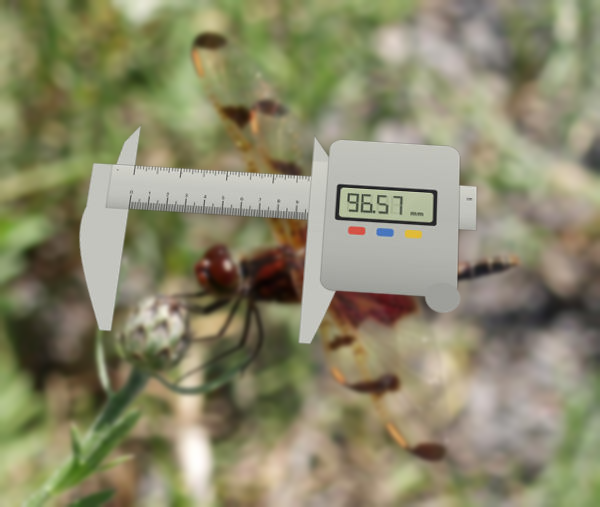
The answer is 96.57 mm
